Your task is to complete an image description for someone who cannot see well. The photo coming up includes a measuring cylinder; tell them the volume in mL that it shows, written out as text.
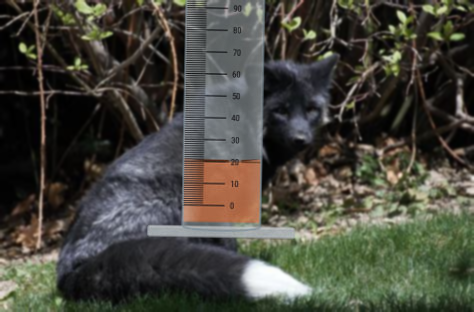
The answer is 20 mL
